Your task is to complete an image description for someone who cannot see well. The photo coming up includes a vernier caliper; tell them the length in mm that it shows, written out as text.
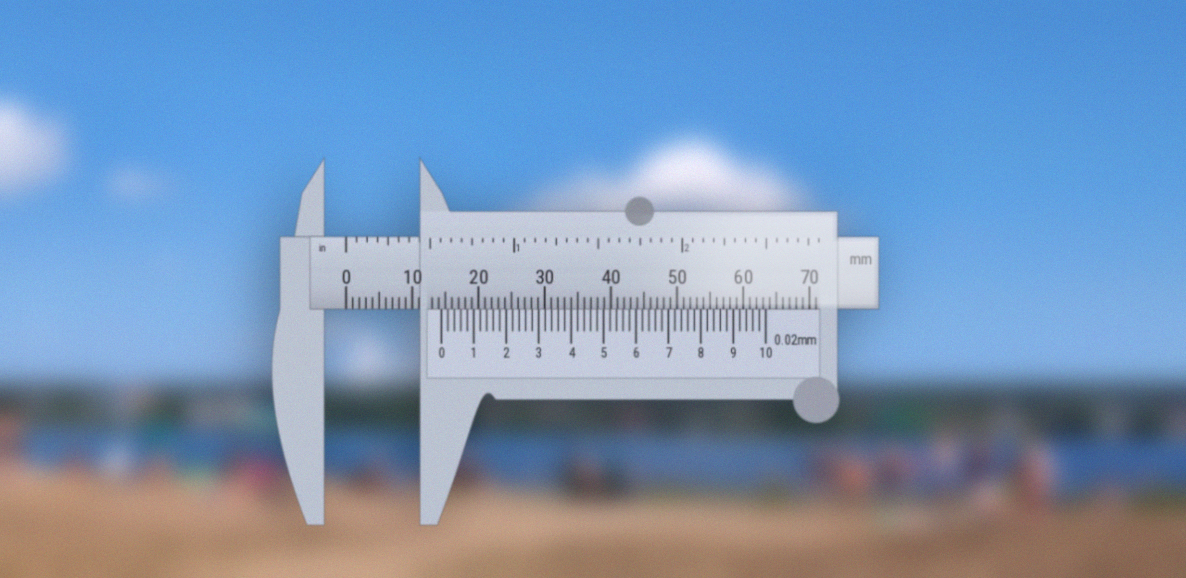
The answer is 14.4 mm
